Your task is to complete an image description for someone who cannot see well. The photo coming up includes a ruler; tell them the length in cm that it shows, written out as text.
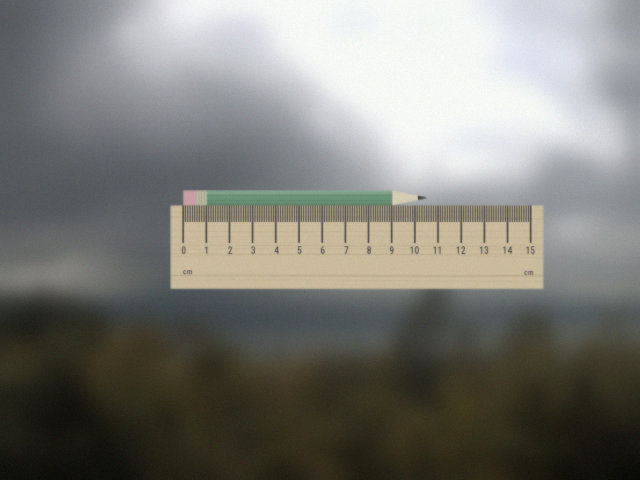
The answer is 10.5 cm
